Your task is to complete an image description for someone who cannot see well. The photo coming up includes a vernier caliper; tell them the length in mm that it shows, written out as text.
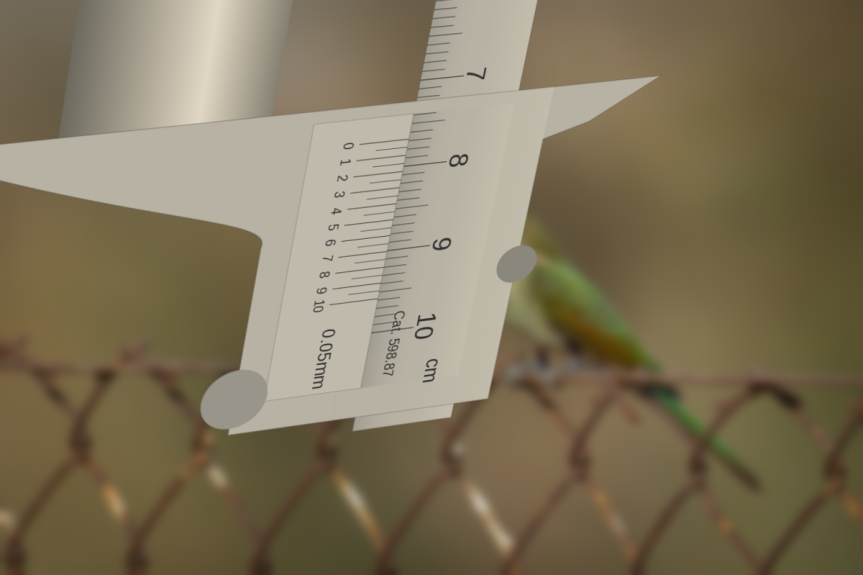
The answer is 76.8 mm
